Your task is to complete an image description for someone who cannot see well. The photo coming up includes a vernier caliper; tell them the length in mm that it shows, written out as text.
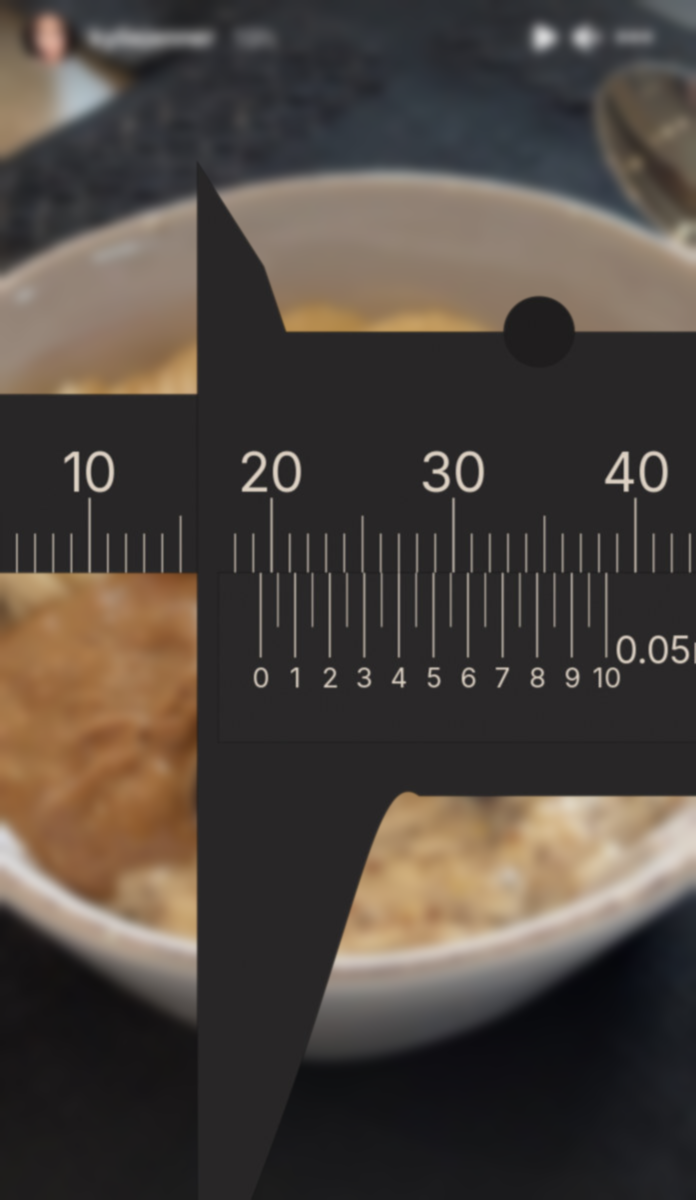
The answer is 19.4 mm
